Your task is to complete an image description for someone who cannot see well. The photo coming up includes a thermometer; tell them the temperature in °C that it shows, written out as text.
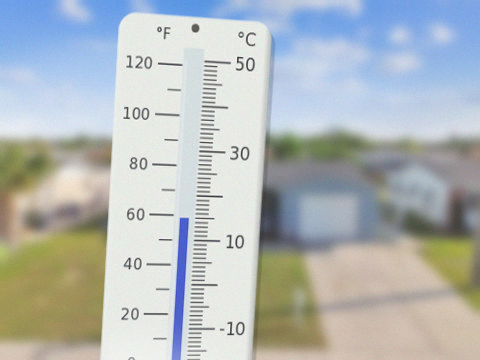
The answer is 15 °C
